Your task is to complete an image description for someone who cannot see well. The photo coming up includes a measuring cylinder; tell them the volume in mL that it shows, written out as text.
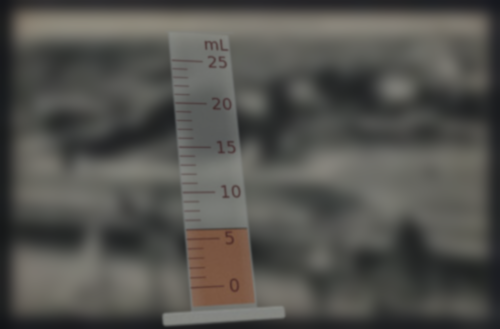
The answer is 6 mL
